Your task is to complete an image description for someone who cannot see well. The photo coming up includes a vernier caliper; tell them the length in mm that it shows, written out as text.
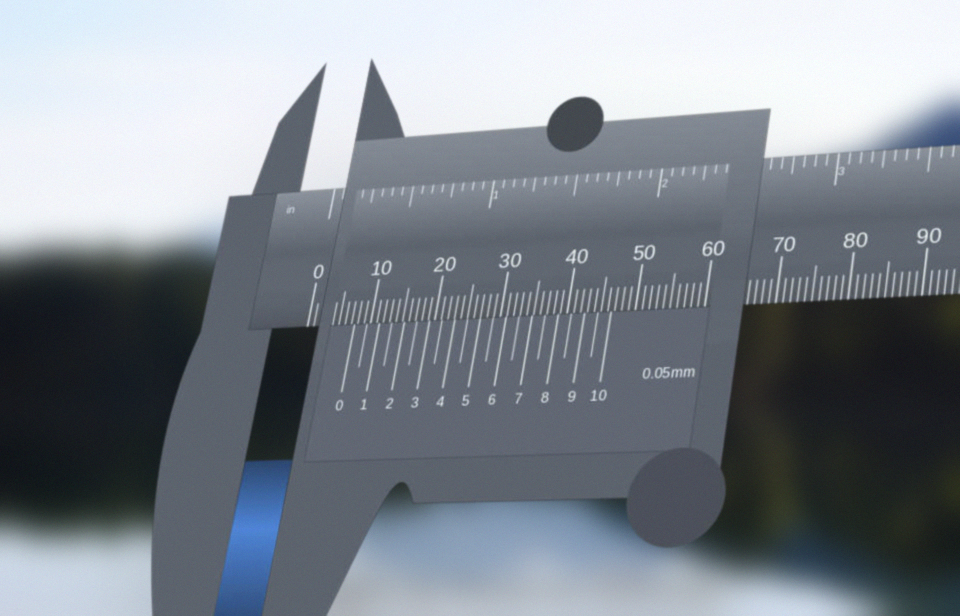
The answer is 7.5 mm
